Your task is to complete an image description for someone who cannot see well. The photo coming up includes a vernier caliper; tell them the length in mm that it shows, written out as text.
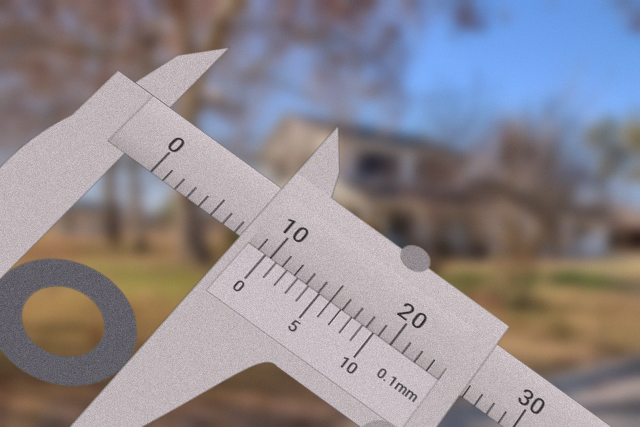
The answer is 9.6 mm
